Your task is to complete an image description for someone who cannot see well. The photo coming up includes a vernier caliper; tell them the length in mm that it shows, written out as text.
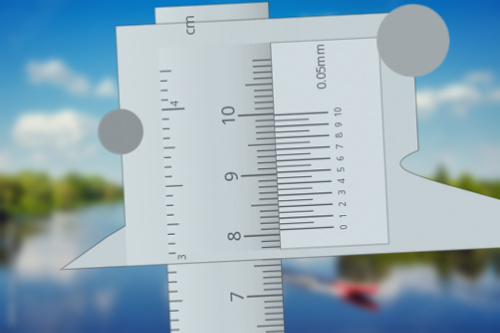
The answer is 80.8 mm
